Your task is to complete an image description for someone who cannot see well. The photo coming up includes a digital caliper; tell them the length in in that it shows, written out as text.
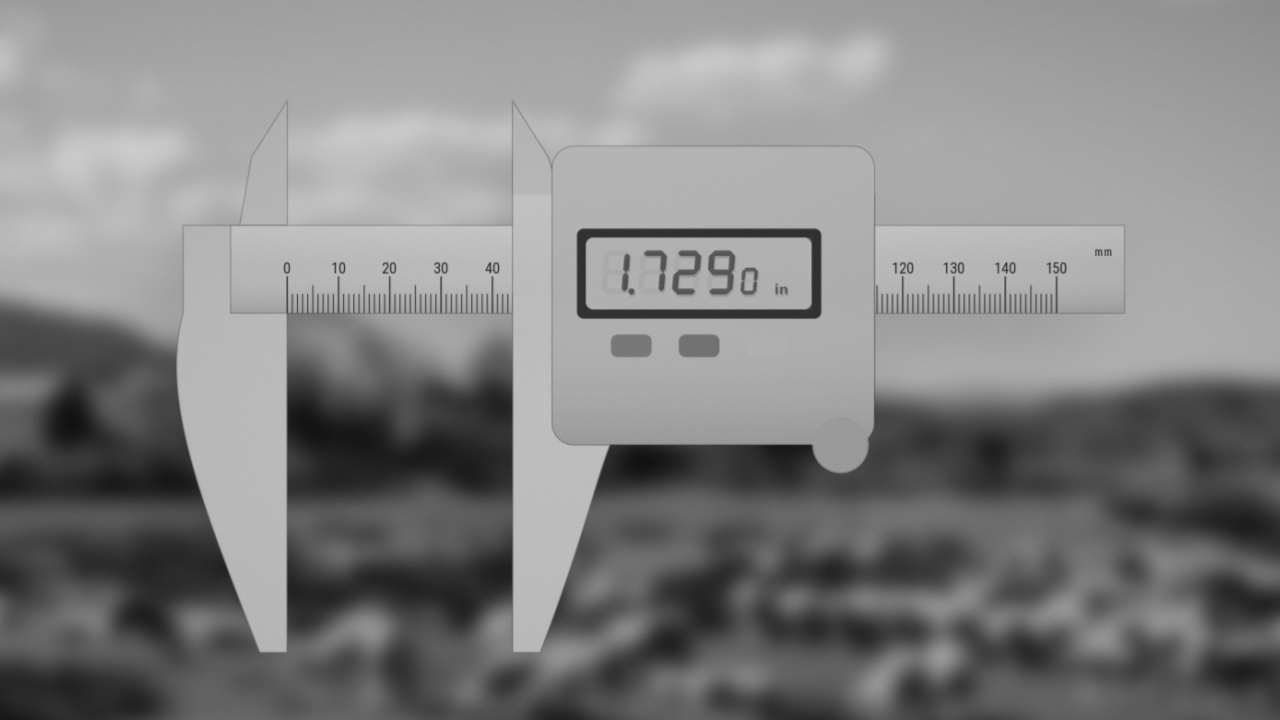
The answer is 1.7290 in
